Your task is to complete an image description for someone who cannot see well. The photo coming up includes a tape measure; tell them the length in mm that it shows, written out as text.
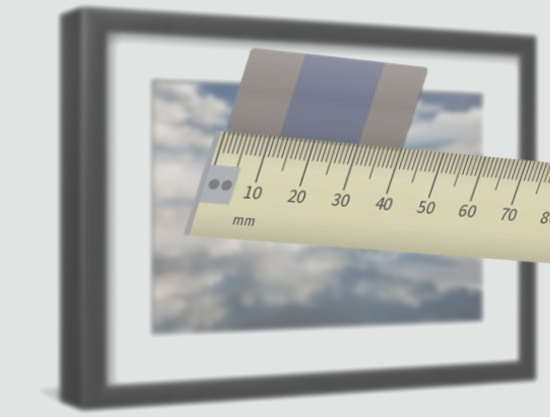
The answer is 40 mm
